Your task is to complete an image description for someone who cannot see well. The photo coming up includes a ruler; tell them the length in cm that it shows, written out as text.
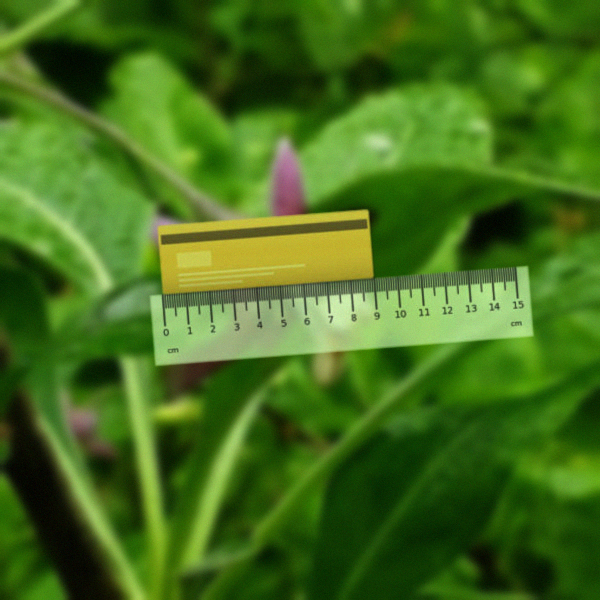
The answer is 9 cm
